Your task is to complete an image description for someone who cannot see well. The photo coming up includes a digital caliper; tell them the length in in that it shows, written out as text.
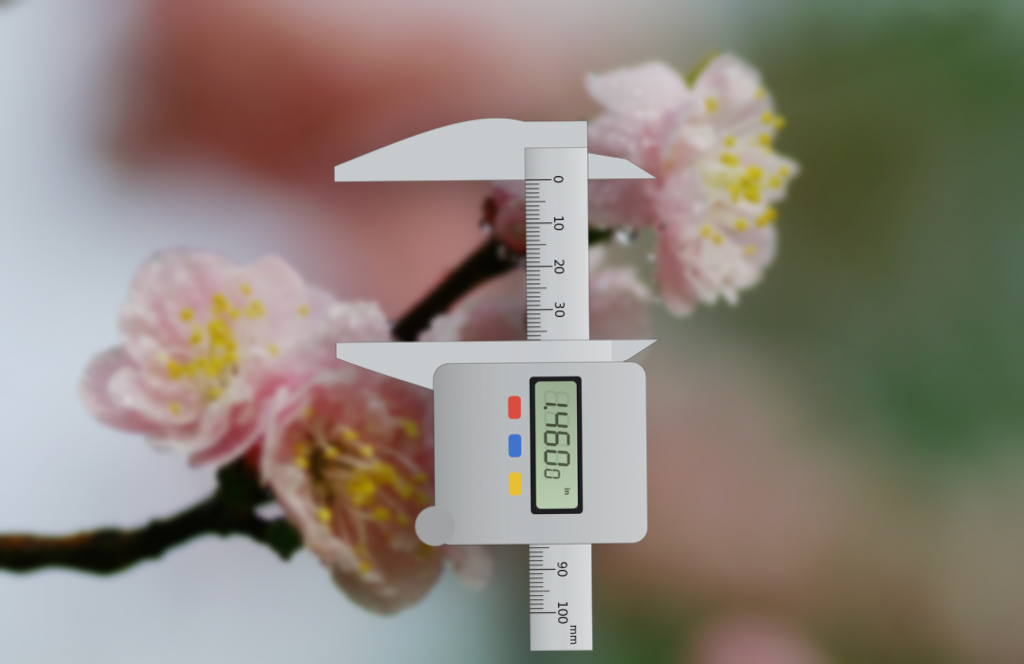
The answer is 1.4600 in
